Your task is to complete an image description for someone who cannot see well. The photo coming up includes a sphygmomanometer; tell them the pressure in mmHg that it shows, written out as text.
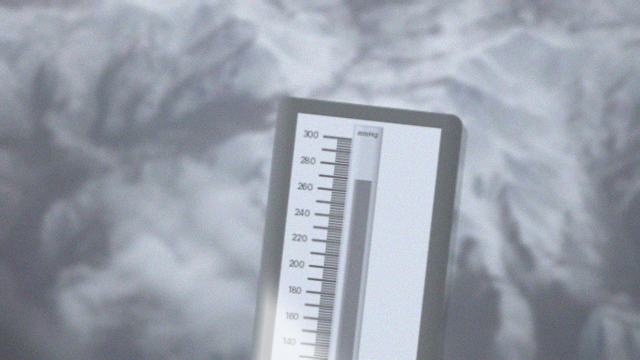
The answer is 270 mmHg
